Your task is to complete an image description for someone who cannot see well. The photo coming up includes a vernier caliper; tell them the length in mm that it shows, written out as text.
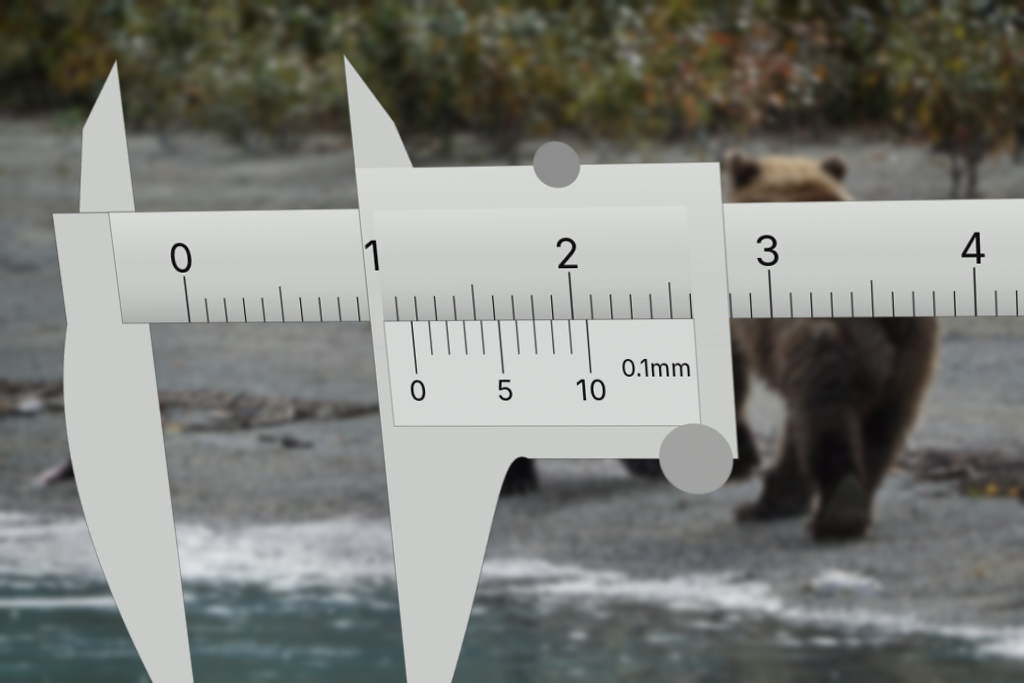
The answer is 11.7 mm
